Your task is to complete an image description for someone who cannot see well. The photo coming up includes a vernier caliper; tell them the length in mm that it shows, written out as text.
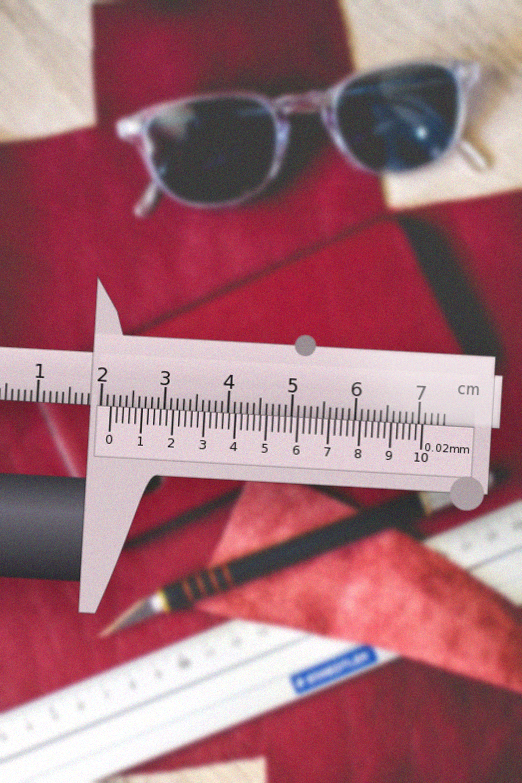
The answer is 21.6 mm
